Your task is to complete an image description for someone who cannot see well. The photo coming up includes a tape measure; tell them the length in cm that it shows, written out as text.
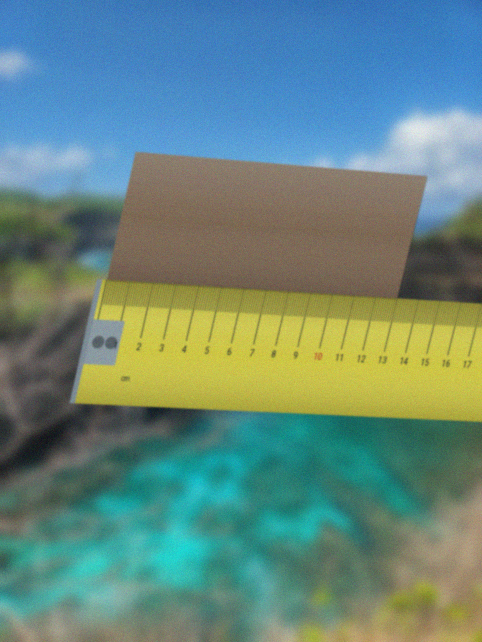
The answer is 13 cm
